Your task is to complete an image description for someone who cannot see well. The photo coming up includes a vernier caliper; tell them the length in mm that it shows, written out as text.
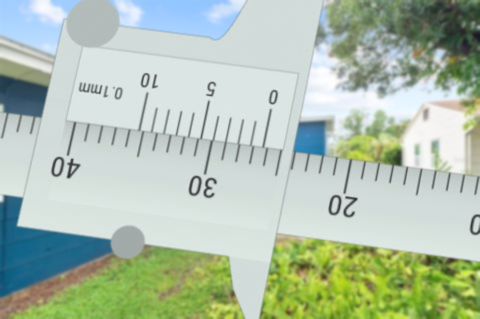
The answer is 26.3 mm
